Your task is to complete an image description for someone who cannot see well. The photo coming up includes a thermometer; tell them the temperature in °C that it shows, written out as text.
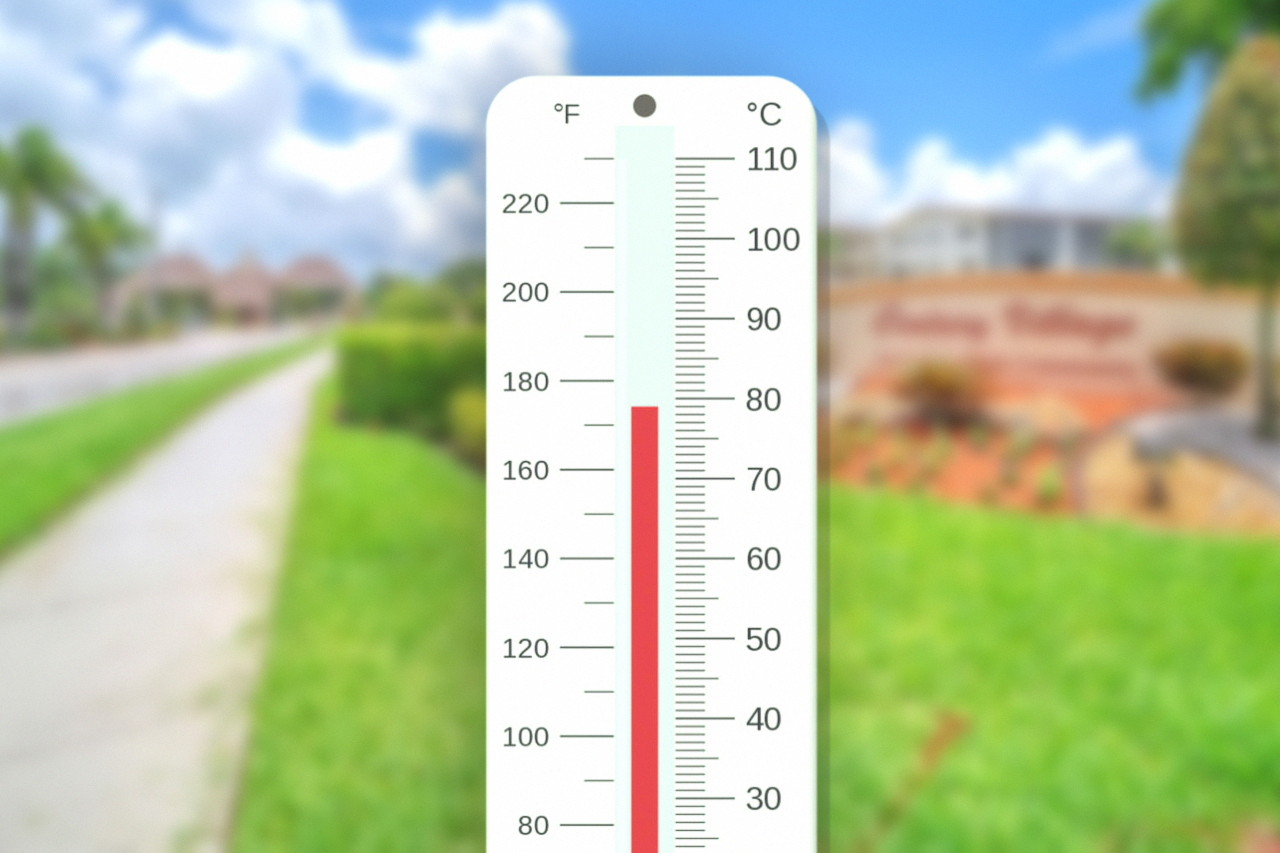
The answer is 79 °C
